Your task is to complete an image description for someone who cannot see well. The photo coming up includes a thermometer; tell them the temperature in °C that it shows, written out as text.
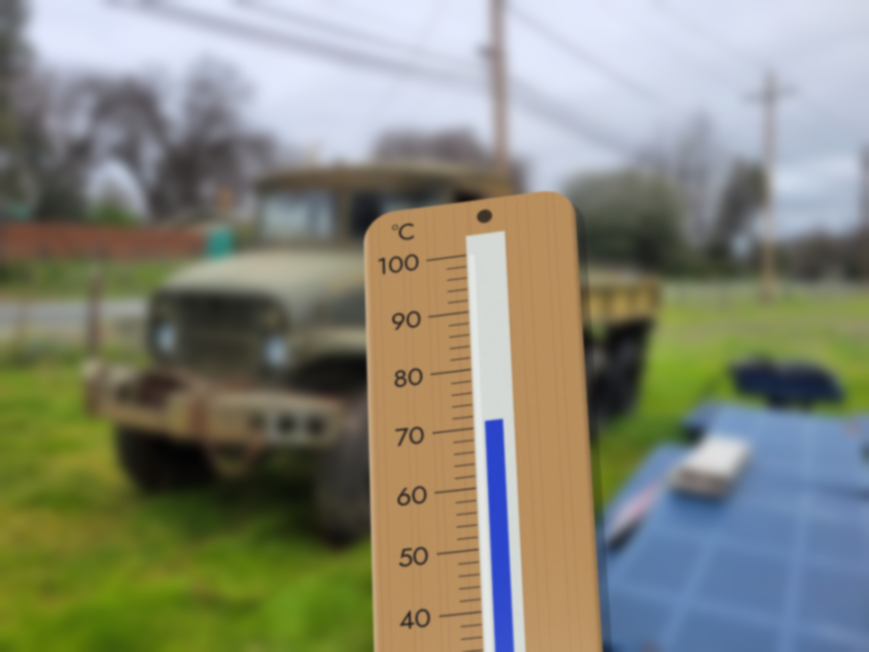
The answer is 71 °C
